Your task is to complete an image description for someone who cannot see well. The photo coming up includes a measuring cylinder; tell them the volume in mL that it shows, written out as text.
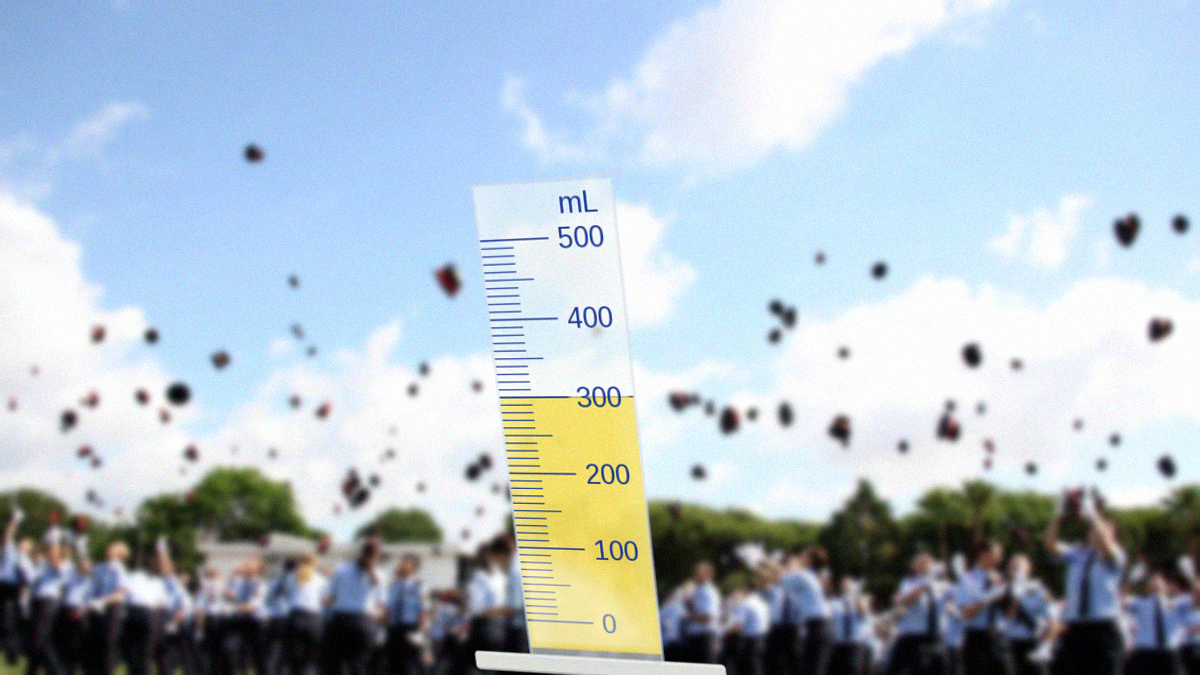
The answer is 300 mL
